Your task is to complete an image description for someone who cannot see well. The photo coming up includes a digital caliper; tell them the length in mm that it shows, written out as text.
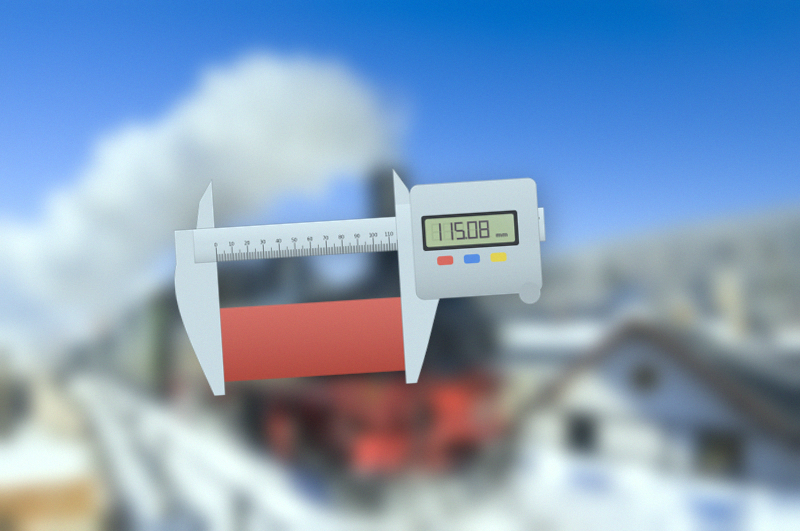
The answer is 115.08 mm
